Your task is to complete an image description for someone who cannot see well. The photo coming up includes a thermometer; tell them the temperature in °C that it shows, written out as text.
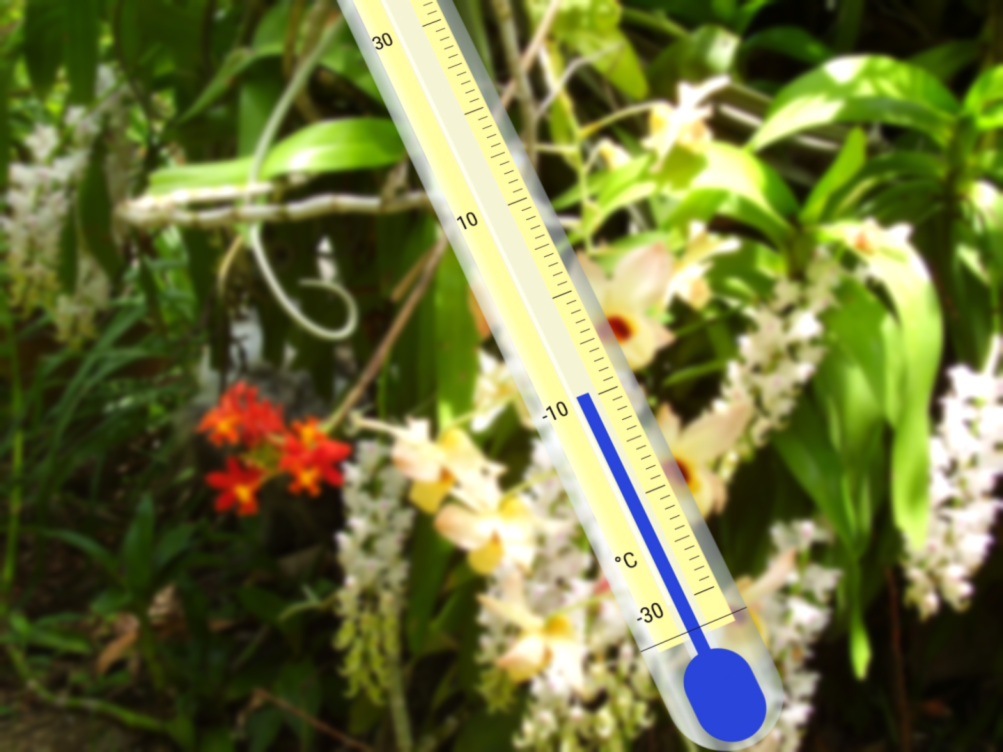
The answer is -9.5 °C
